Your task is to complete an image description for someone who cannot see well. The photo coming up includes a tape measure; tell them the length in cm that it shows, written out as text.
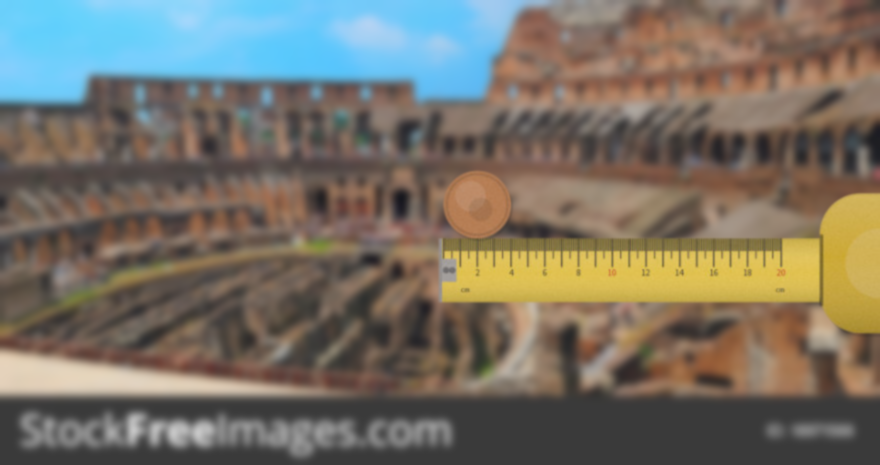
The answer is 4 cm
